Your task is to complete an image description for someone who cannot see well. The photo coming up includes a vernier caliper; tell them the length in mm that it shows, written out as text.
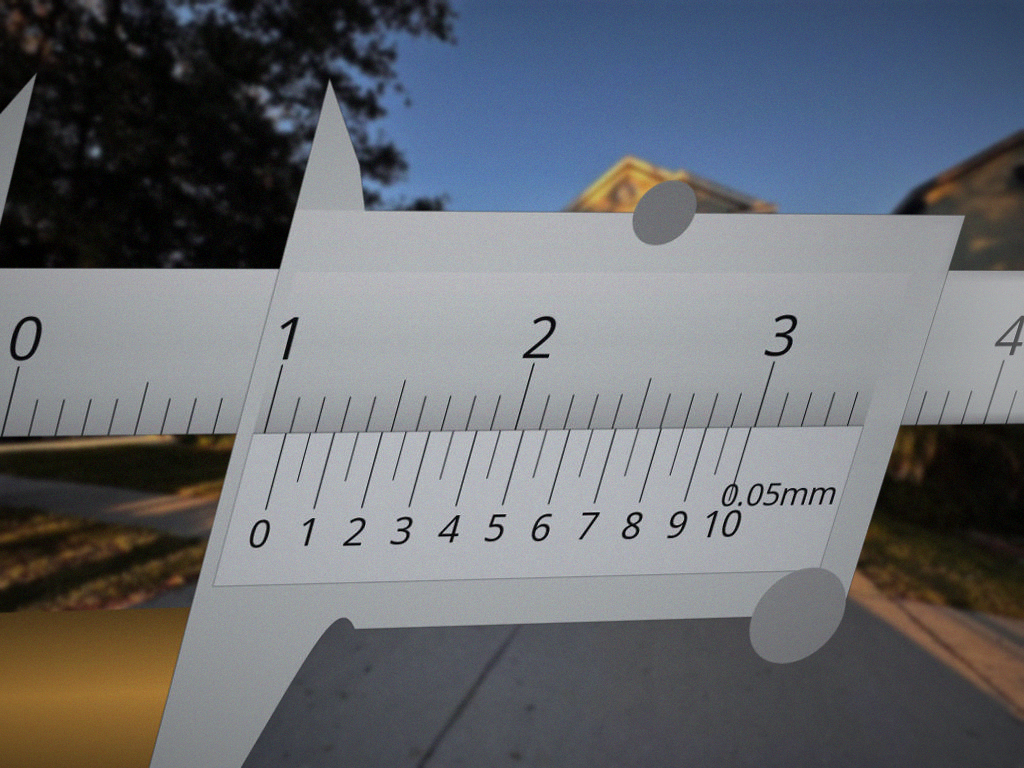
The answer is 10.85 mm
